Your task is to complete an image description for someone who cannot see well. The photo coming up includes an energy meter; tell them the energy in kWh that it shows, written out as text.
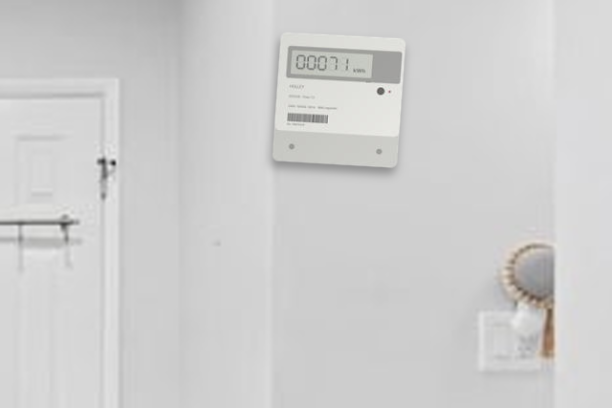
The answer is 71 kWh
